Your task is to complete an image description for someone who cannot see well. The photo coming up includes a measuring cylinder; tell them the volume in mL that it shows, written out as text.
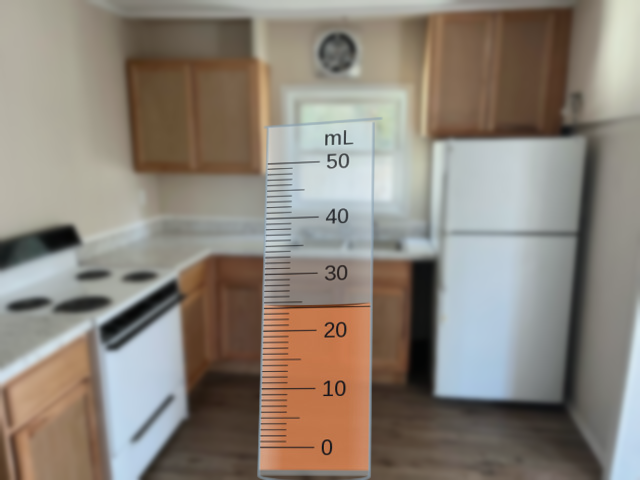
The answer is 24 mL
